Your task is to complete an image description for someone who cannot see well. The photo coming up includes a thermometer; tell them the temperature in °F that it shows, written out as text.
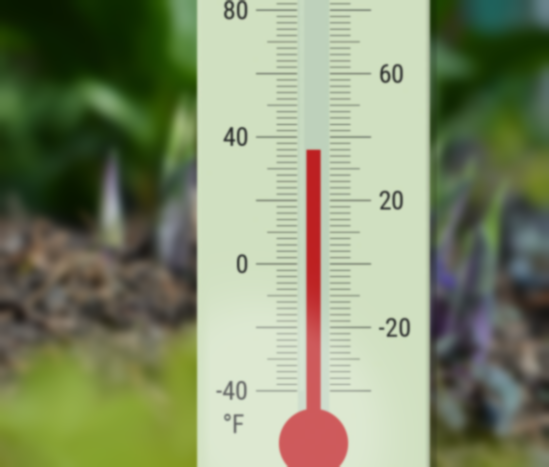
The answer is 36 °F
